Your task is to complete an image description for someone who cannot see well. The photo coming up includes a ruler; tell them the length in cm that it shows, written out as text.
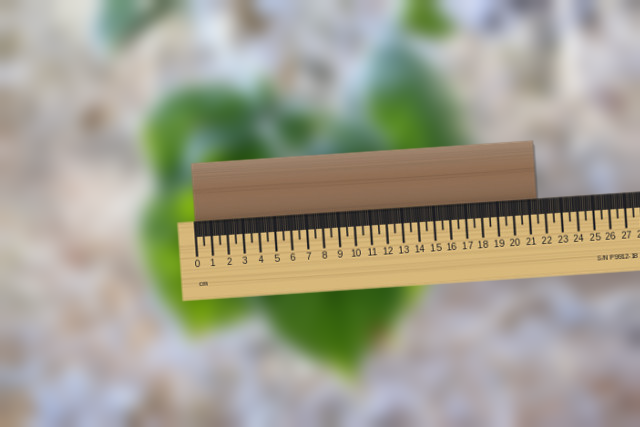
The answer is 21.5 cm
